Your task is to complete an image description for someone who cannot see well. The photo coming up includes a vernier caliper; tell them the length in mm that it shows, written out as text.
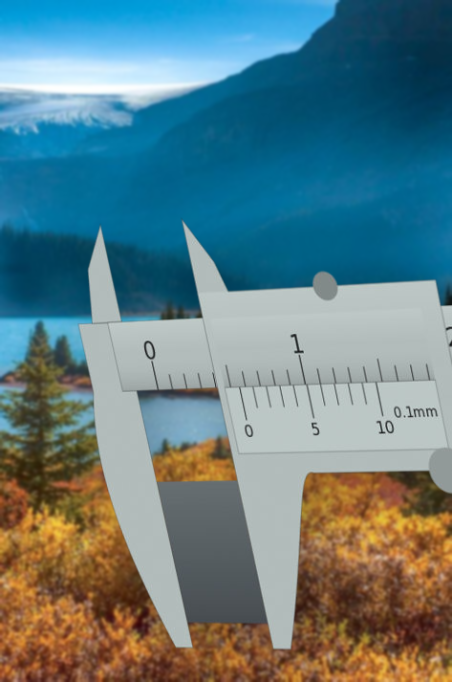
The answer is 5.6 mm
